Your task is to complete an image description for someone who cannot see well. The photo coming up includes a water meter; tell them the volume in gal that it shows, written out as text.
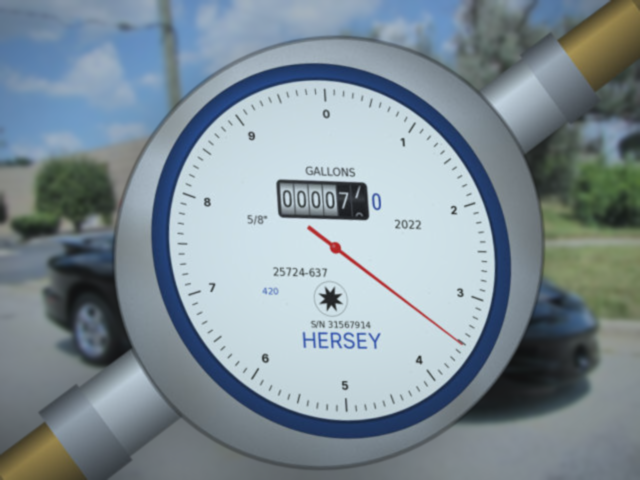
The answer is 773.5 gal
